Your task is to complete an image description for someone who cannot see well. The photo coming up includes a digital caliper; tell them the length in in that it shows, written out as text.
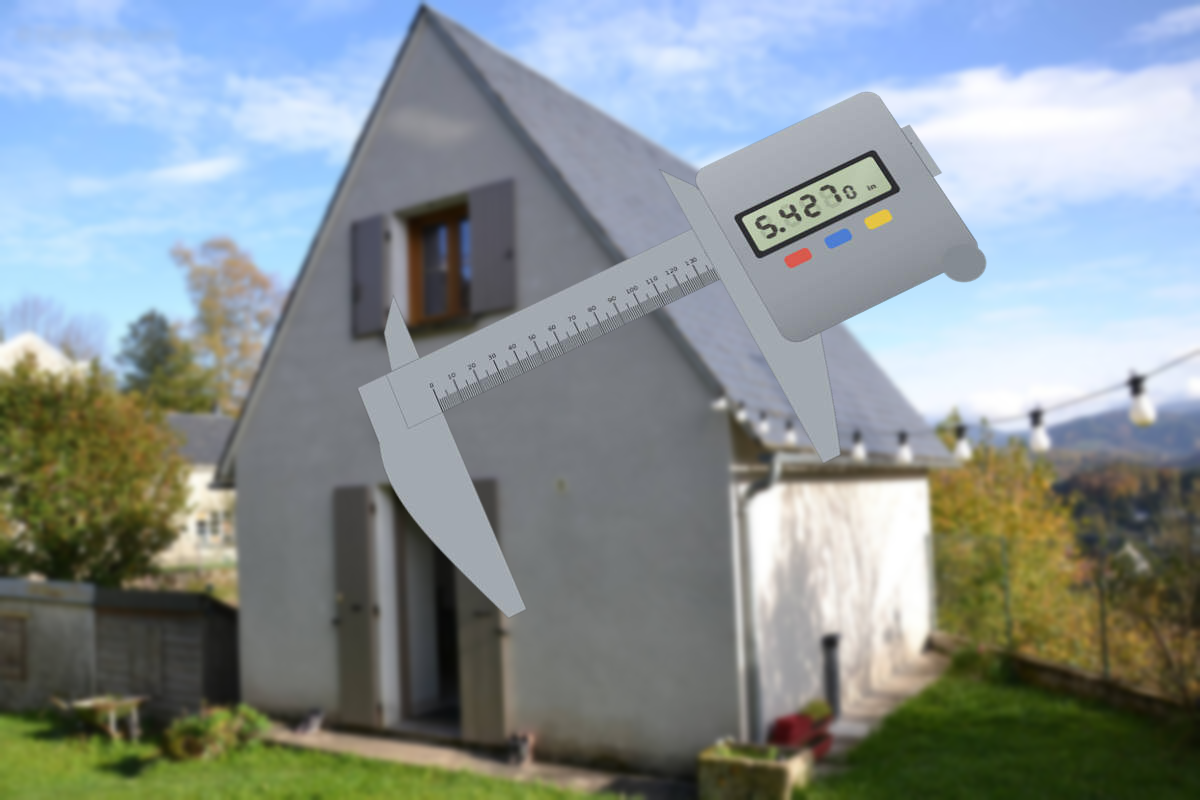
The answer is 5.4270 in
